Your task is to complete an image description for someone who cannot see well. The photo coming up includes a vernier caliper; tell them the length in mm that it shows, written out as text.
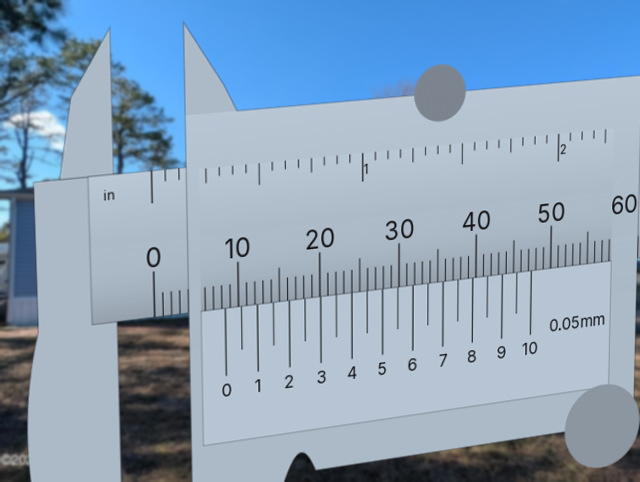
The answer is 8.4 mm
